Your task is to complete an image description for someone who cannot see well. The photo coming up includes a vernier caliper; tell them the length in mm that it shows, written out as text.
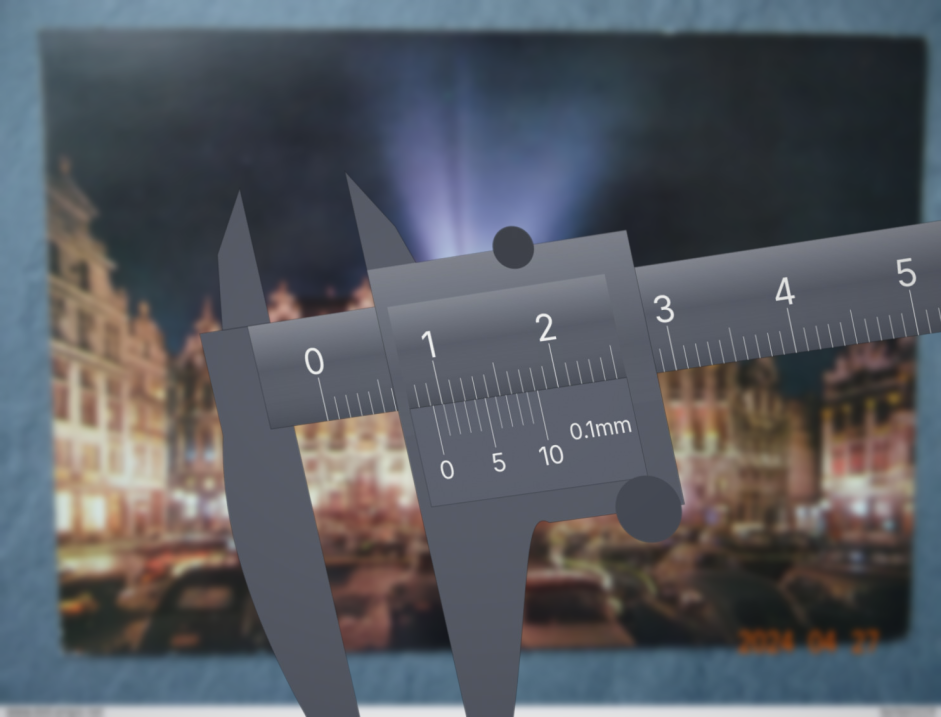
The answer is 9.2 mm
